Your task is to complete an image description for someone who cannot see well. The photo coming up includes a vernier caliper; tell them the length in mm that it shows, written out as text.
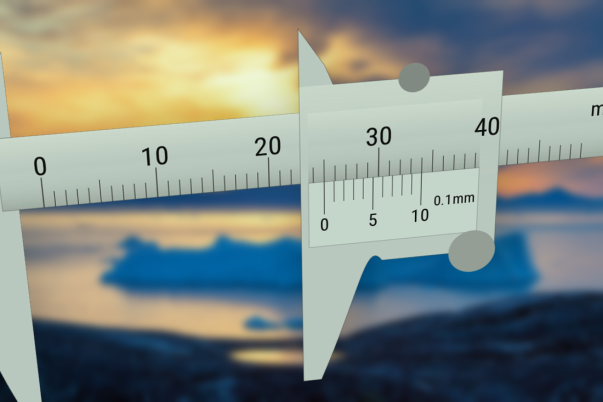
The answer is 25.0 mm
